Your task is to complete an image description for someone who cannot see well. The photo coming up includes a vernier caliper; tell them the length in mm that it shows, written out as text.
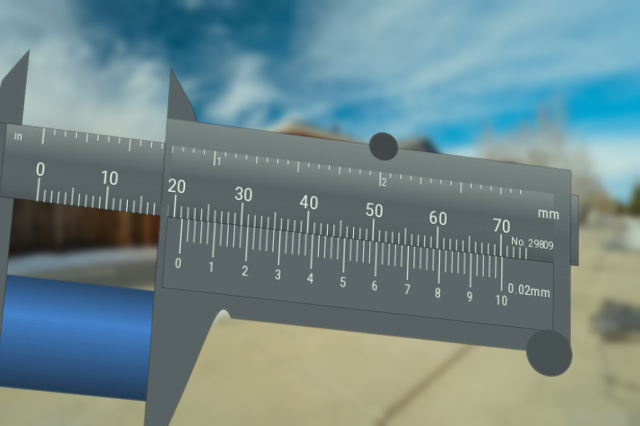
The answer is 21.2 mm
